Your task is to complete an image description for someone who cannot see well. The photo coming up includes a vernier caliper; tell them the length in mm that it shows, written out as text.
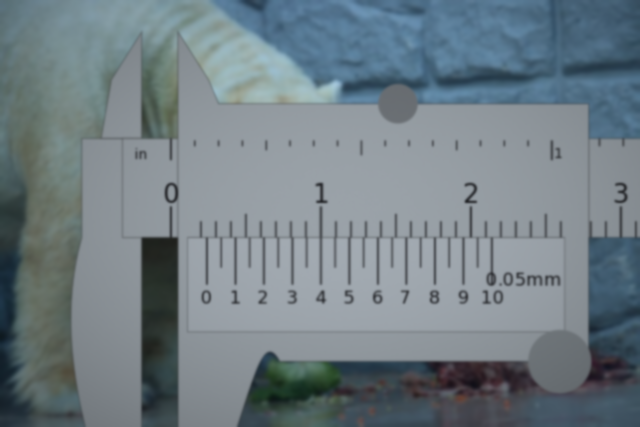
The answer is 2.4 mm
